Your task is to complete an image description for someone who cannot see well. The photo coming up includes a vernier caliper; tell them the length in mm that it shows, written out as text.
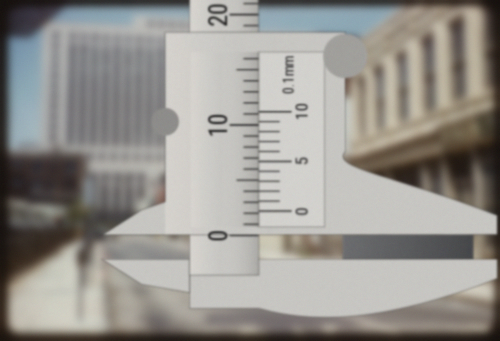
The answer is 2.2 mm
